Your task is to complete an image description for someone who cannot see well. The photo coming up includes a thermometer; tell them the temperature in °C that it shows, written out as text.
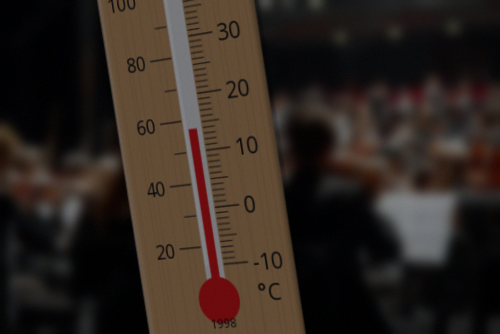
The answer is 14 °C
